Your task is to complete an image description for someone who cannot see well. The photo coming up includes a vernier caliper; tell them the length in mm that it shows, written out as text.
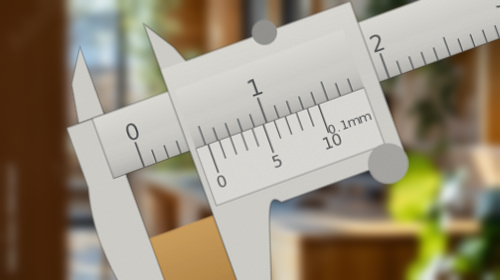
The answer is 5.2 mm
